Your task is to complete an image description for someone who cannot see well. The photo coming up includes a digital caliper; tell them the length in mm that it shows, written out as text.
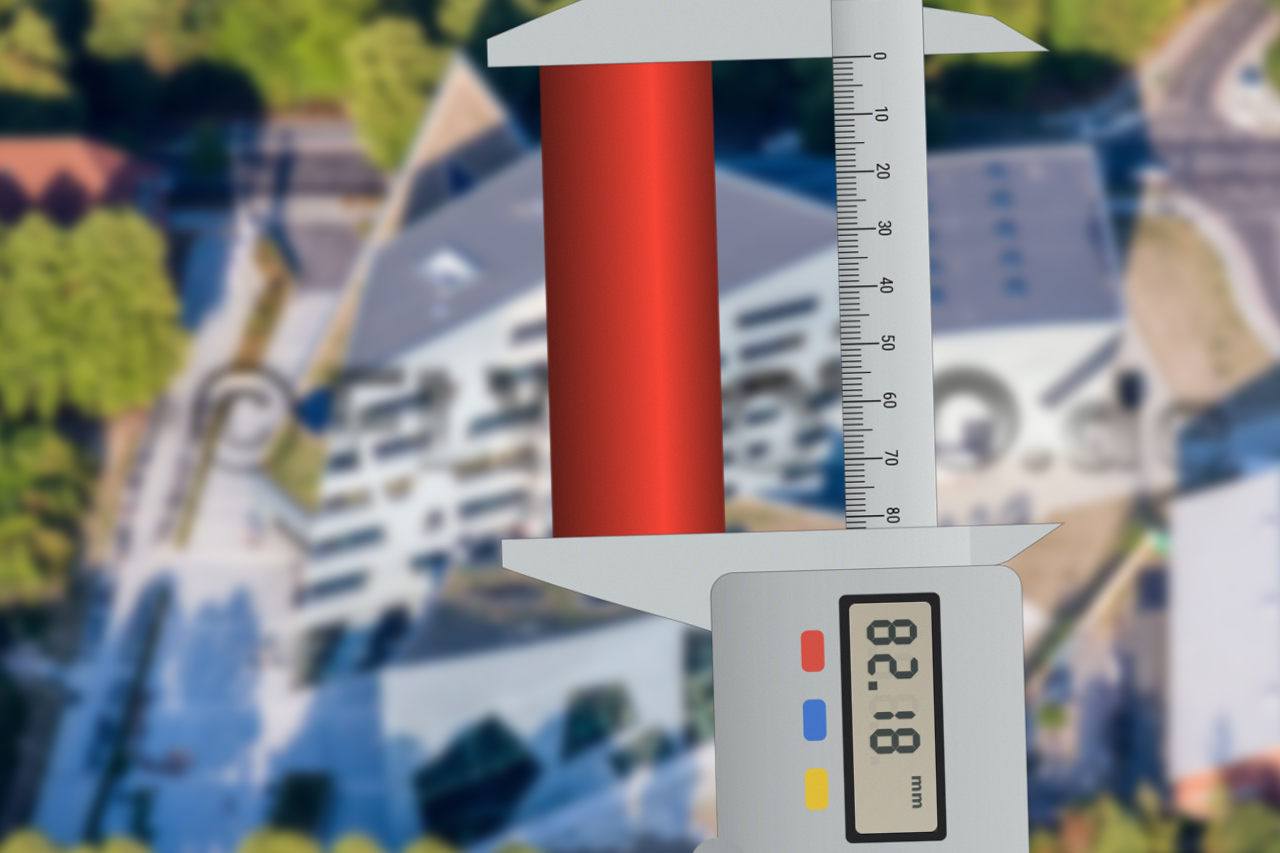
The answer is 82.18 mm
